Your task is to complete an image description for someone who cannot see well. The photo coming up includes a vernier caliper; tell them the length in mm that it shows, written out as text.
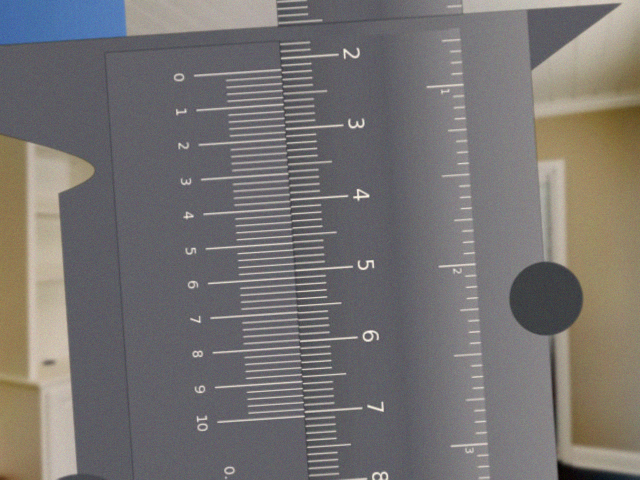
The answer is 21.6 mm
